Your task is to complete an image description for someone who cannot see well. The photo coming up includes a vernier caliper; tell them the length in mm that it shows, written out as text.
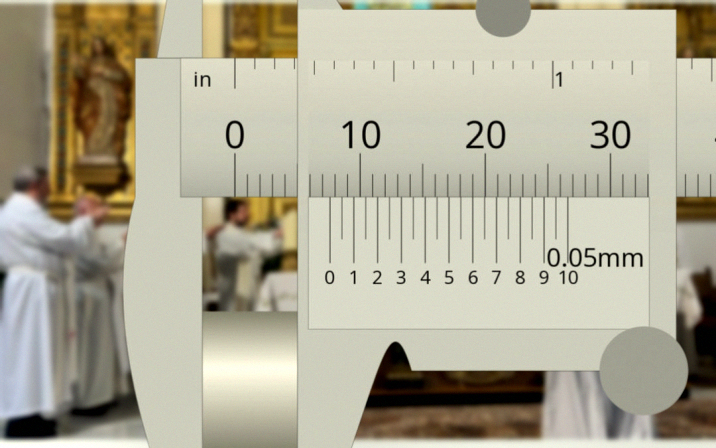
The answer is 7.6 mm
